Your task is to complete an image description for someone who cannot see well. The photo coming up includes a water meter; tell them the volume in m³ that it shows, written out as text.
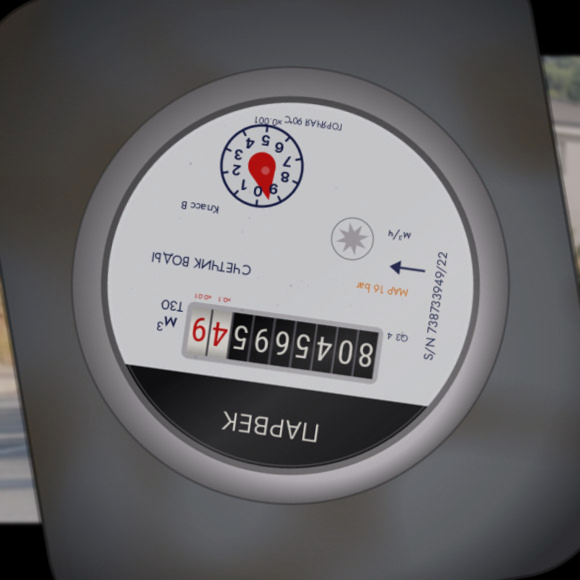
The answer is 8045695.489 m³
